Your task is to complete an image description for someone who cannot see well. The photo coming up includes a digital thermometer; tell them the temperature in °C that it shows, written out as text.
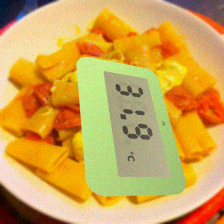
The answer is 31.9 °C
